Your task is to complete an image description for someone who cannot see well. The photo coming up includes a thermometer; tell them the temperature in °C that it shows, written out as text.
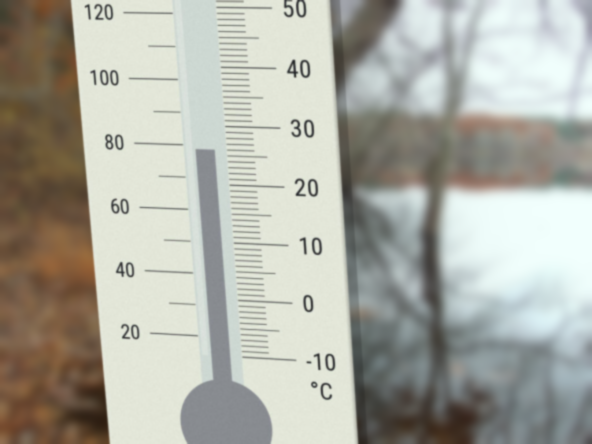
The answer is 26 °C
